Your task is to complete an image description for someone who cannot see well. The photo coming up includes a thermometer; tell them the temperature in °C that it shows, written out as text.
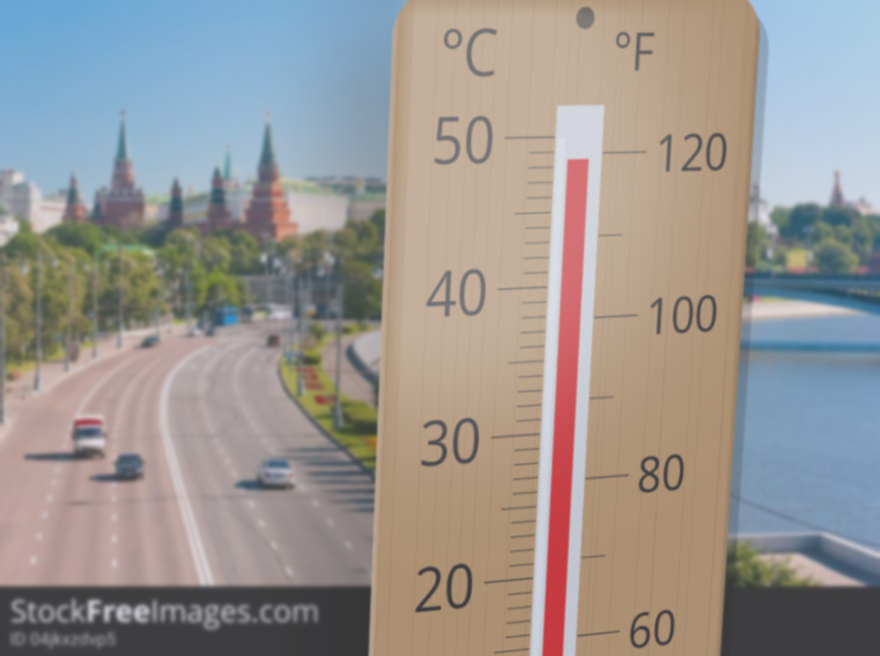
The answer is 48.5 °C
